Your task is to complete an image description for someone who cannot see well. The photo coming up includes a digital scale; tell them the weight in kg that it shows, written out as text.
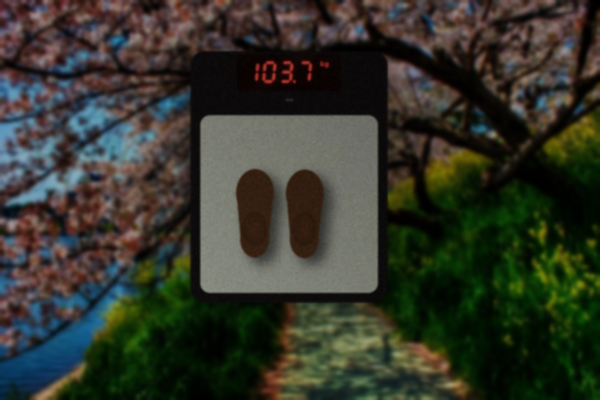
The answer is 103.7 kg
